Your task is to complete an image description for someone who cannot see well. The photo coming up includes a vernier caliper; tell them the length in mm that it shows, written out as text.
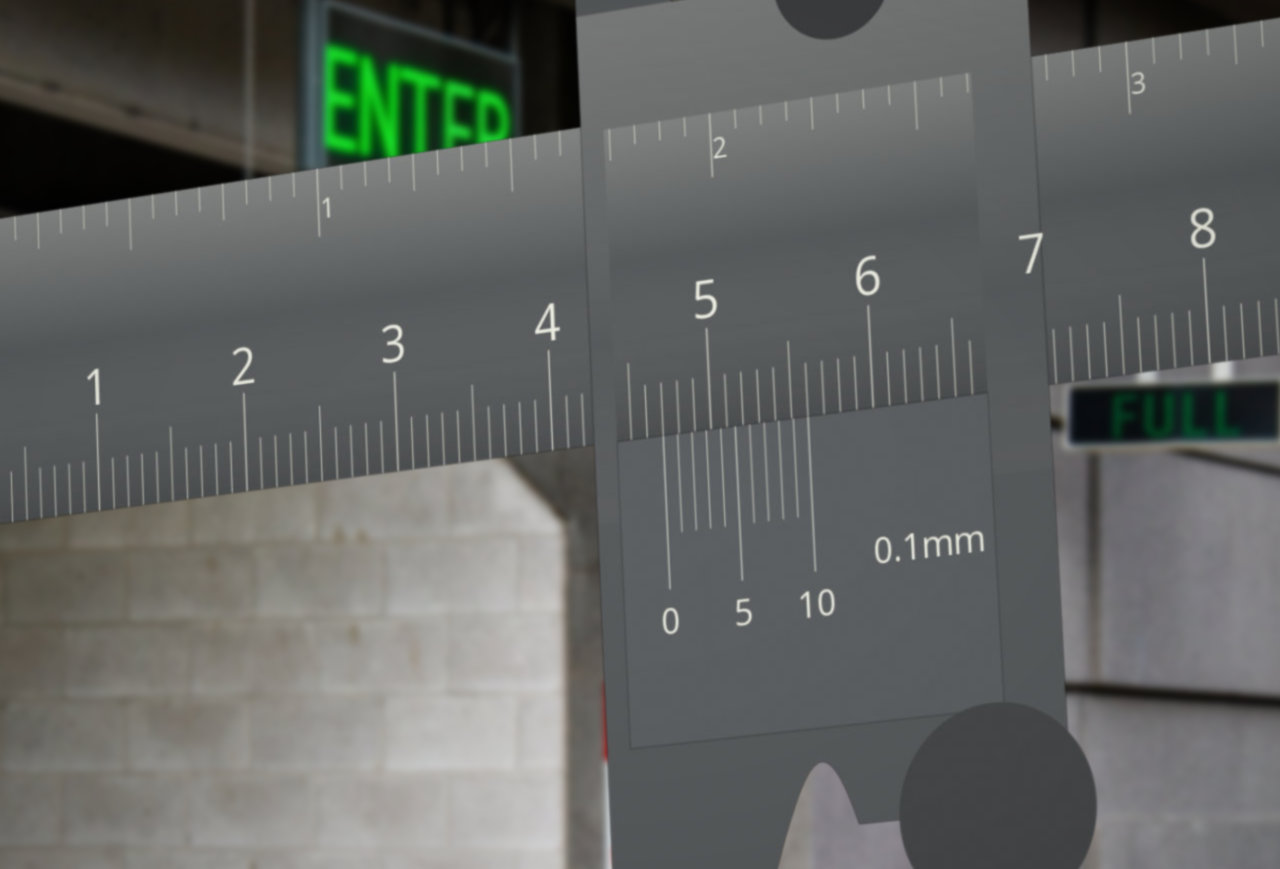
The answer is 47.0 mm
